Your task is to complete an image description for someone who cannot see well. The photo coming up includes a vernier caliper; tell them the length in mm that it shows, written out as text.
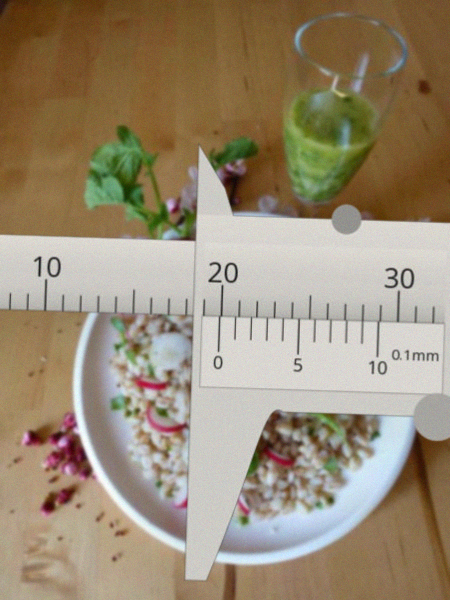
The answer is 19.9 mm
